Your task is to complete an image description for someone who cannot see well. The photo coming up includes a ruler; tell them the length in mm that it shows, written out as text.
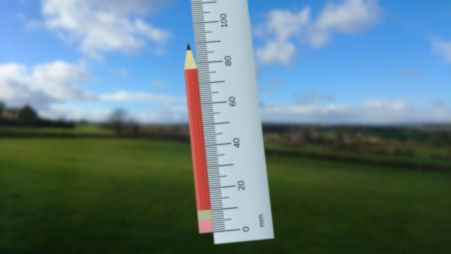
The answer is 90 mm
